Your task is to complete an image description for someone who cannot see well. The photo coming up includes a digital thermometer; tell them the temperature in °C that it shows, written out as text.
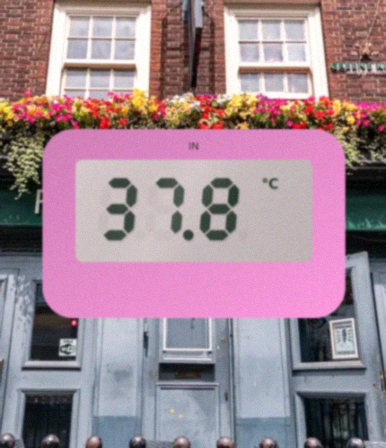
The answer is 37.8 °C
